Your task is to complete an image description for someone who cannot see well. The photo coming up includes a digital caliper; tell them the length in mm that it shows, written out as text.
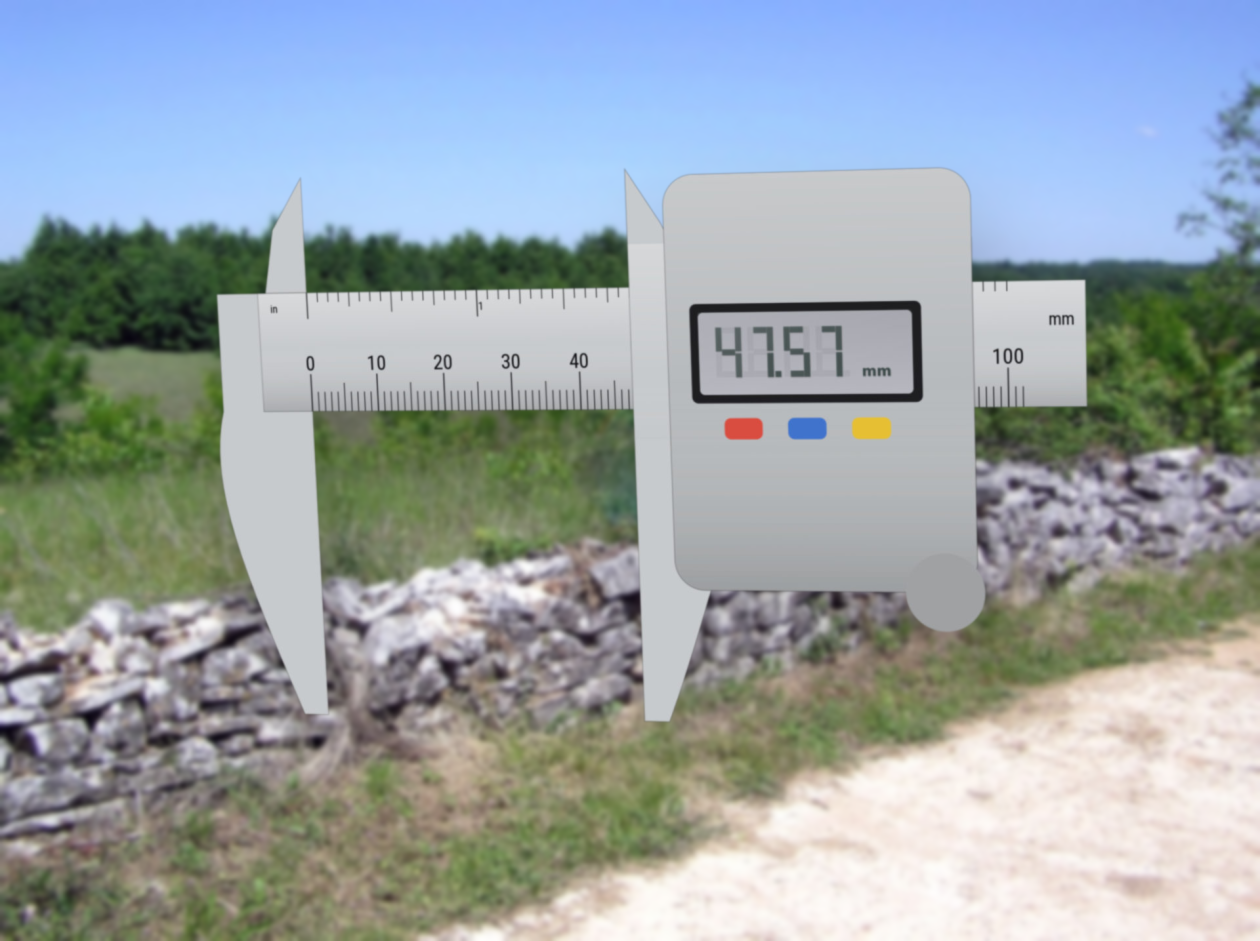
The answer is 47.57 mm
